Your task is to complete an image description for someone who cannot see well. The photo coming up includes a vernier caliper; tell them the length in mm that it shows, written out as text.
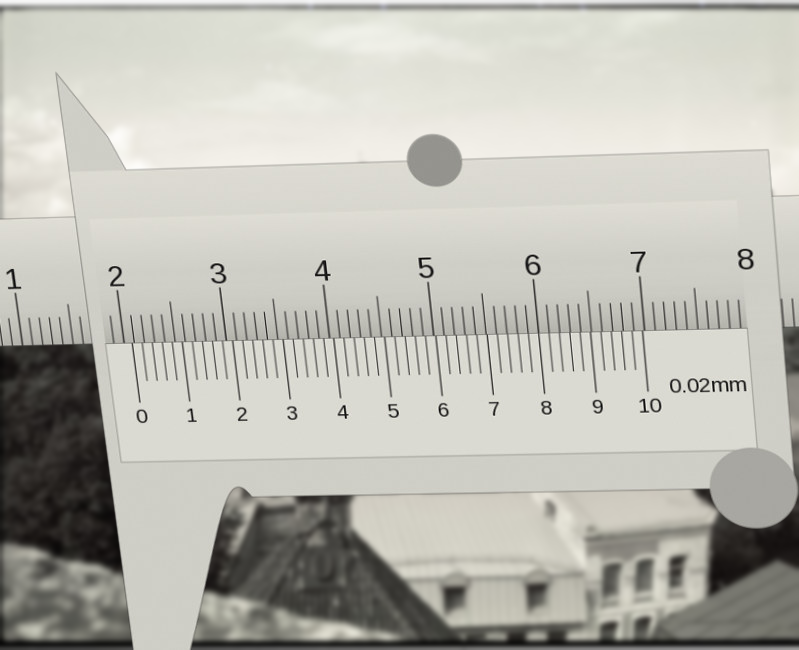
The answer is 20.8 mm
